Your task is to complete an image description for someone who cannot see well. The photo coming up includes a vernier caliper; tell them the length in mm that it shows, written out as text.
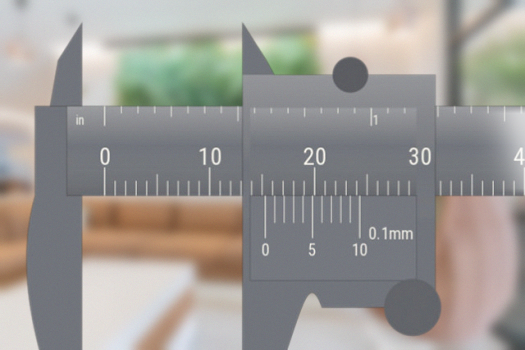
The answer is 15.3 mm
